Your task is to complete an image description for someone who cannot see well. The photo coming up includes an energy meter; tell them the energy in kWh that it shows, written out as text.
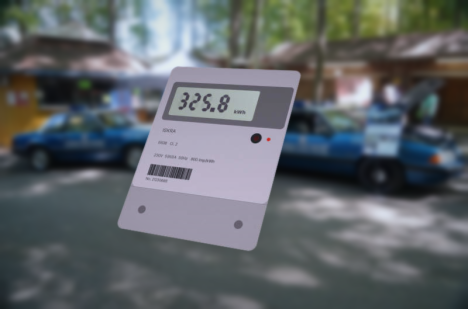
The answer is 325.8 kWh
